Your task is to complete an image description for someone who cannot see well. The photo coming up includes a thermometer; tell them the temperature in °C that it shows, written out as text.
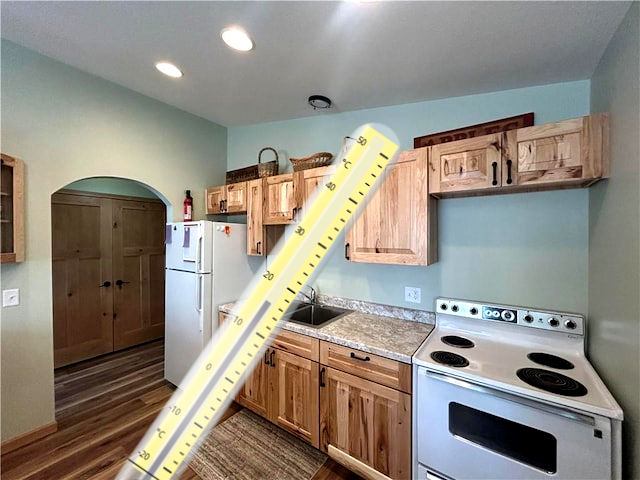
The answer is 16 °C
